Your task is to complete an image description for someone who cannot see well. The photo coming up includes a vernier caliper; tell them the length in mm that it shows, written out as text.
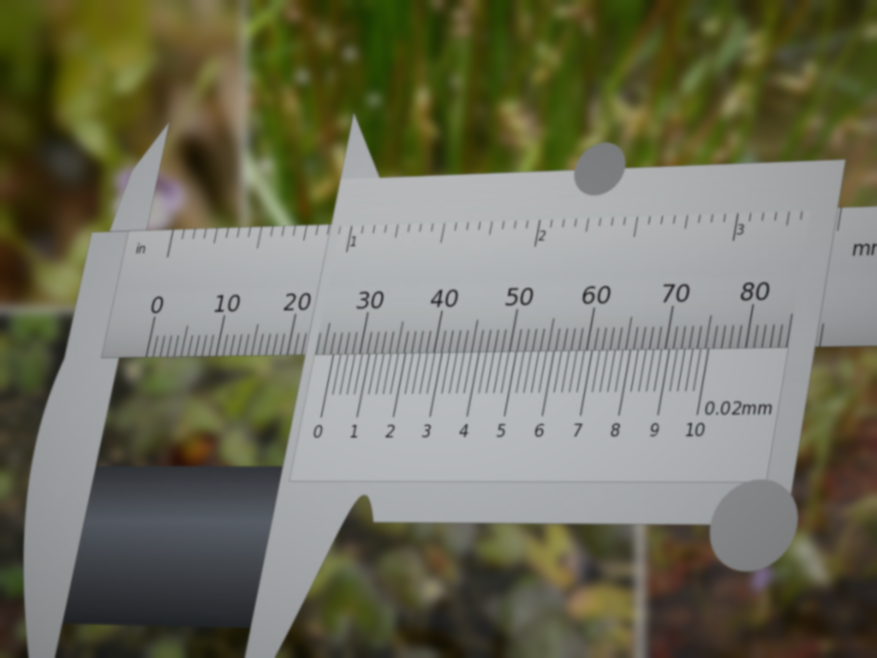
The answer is 26.4 mm
